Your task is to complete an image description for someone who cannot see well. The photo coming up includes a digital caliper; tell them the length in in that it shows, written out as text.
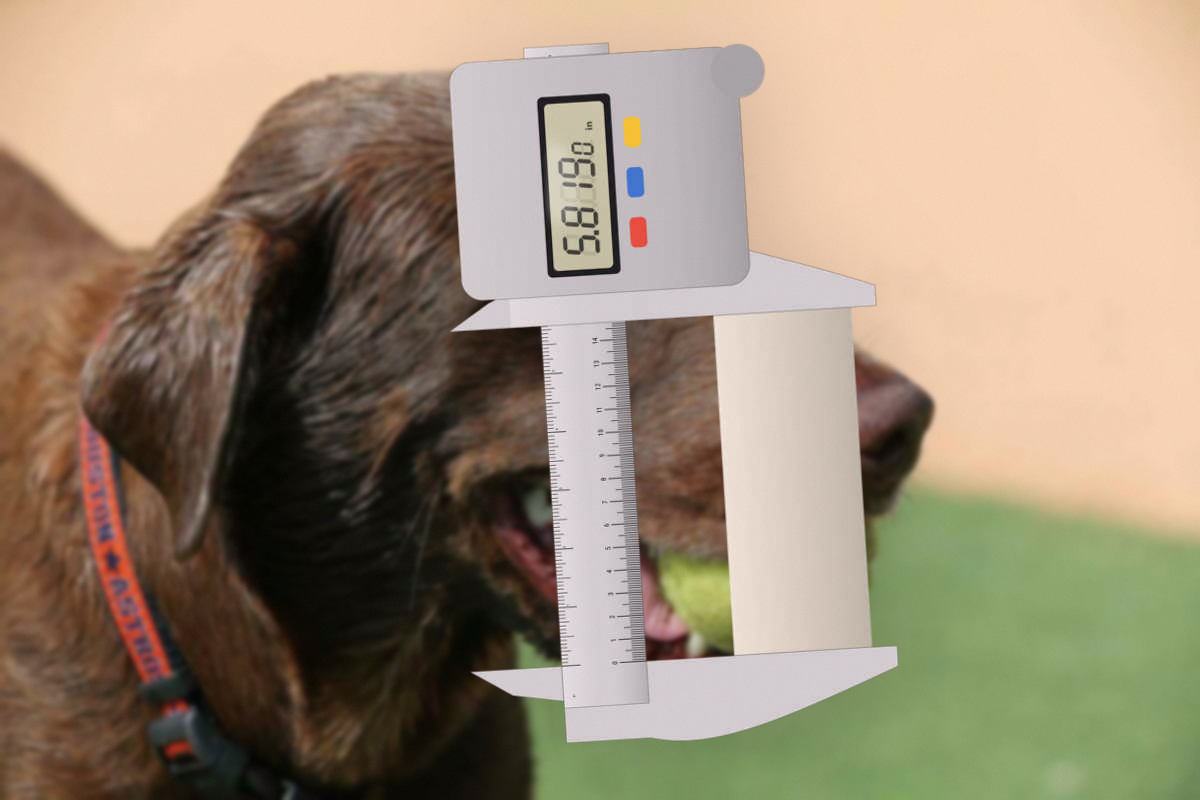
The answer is 5.8190 in
